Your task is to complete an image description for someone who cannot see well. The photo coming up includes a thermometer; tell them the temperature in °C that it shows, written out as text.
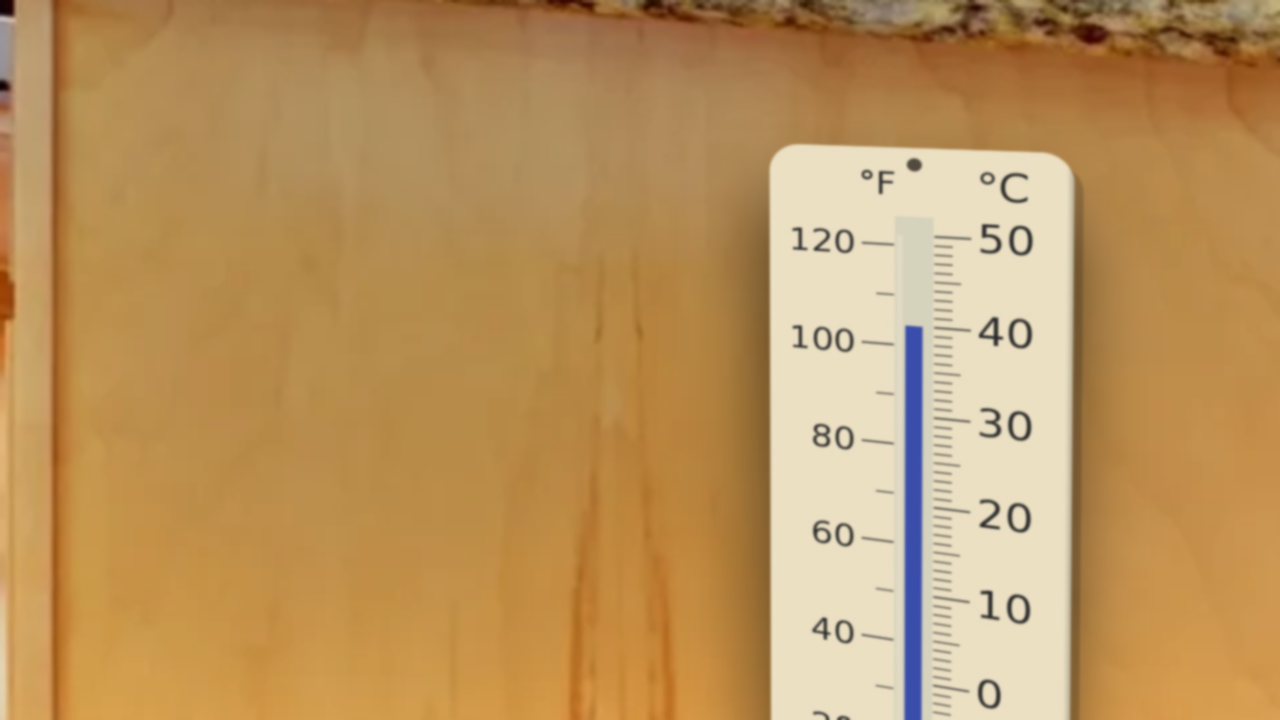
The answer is 40 °C
